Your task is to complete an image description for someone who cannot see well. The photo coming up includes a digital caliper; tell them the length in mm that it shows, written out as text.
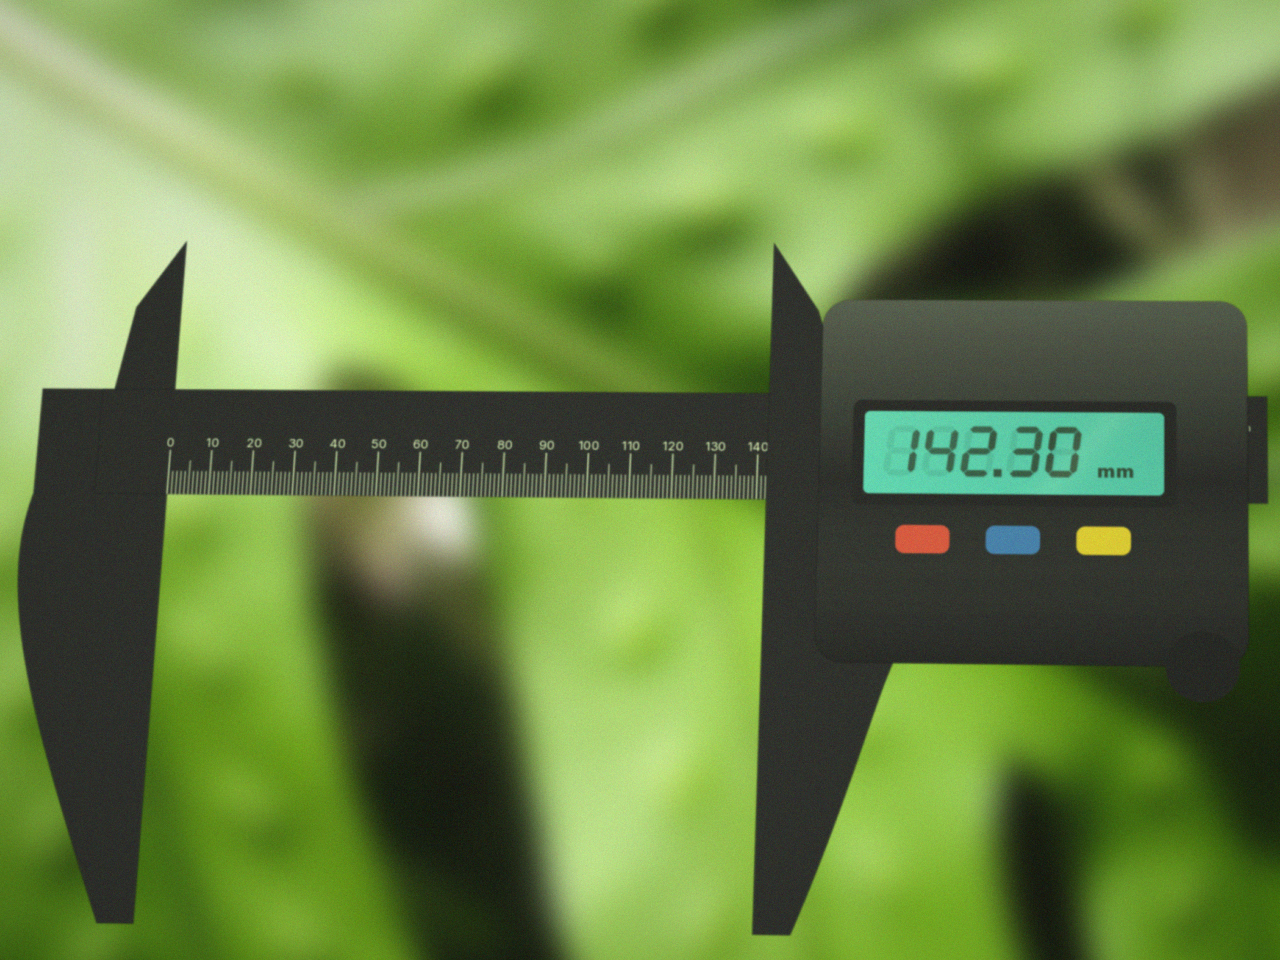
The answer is 142.30 mm
